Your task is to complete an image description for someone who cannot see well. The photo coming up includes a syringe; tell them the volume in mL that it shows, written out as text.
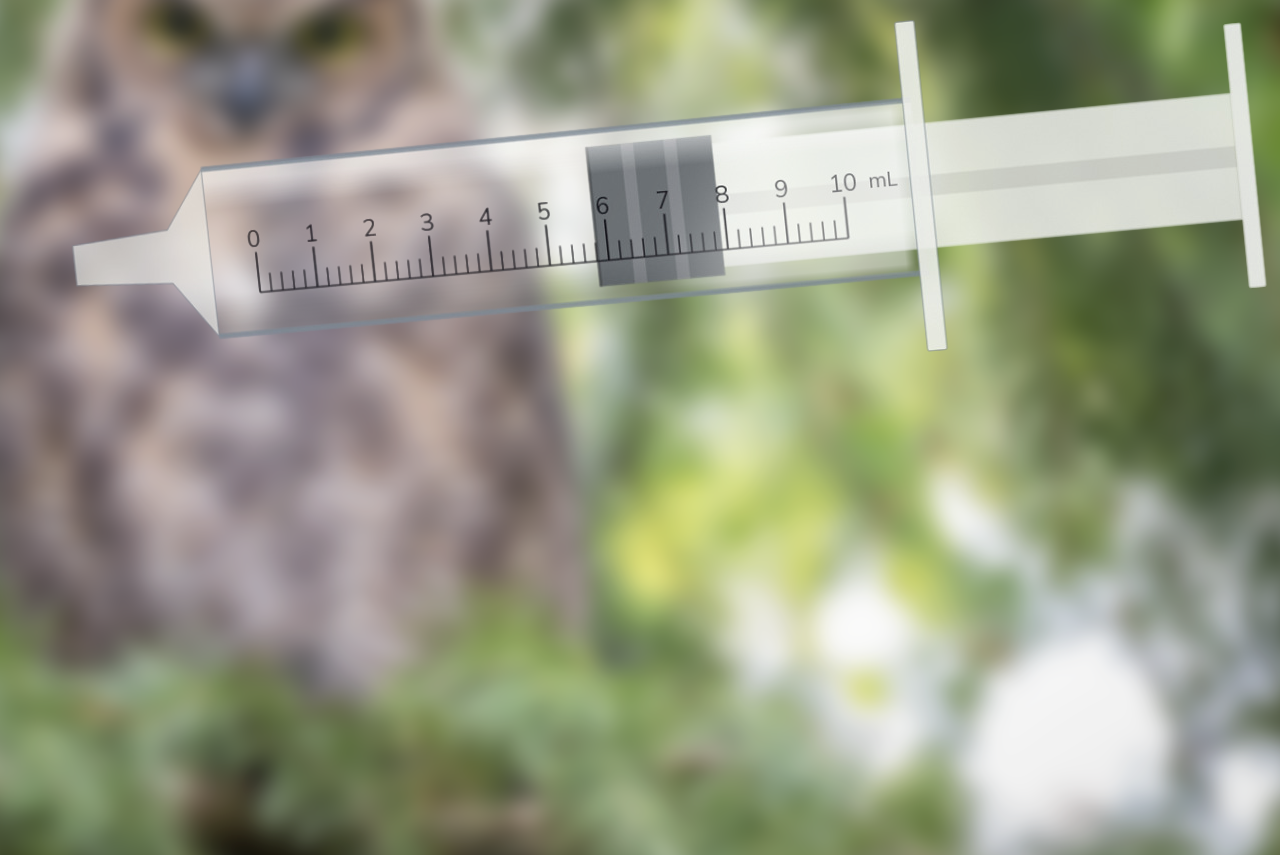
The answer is 5.8 mL
